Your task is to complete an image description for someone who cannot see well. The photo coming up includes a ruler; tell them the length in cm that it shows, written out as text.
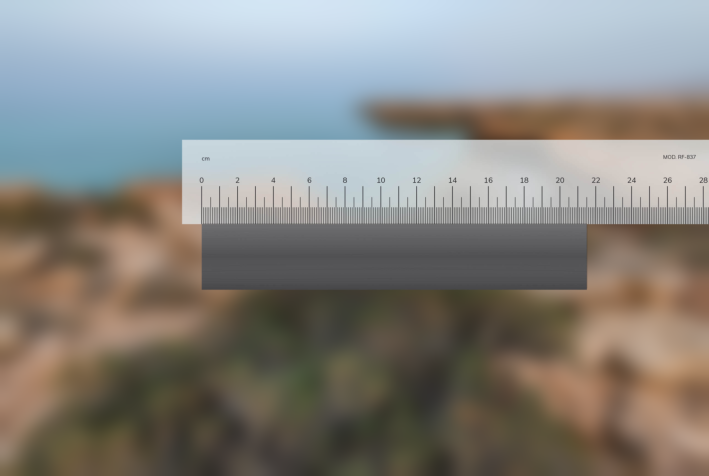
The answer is 21.5 cm
